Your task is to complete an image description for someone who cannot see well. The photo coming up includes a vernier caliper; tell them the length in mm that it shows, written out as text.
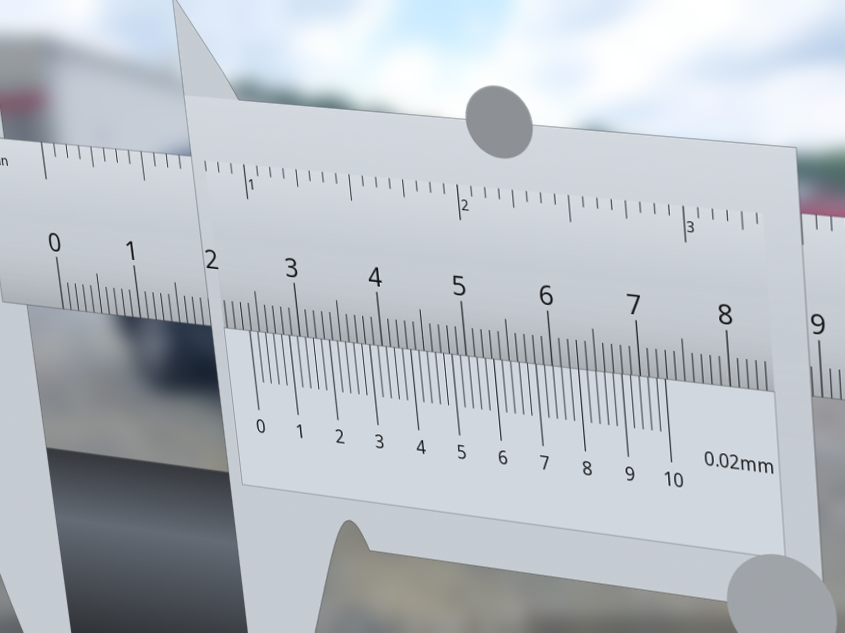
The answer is 23.8 mm
